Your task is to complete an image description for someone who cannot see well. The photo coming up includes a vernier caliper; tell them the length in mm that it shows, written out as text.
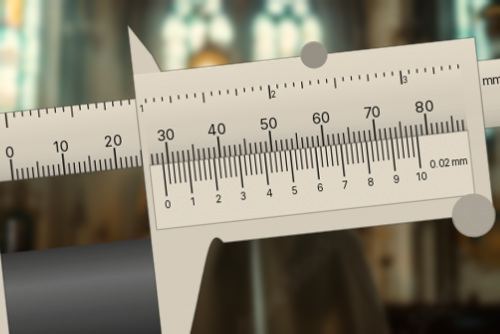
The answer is 29.0 mm
